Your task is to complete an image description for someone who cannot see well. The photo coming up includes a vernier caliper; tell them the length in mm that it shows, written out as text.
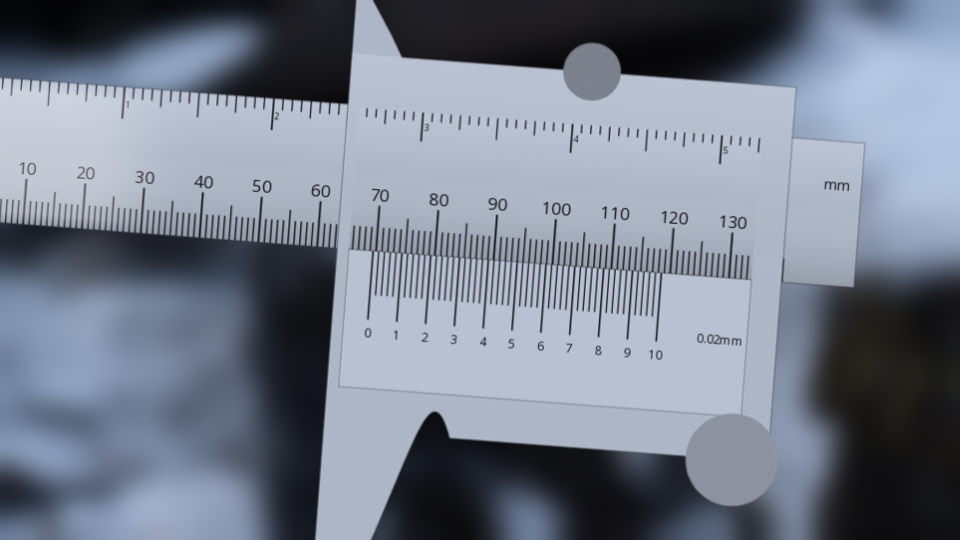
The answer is 69.5 mm
